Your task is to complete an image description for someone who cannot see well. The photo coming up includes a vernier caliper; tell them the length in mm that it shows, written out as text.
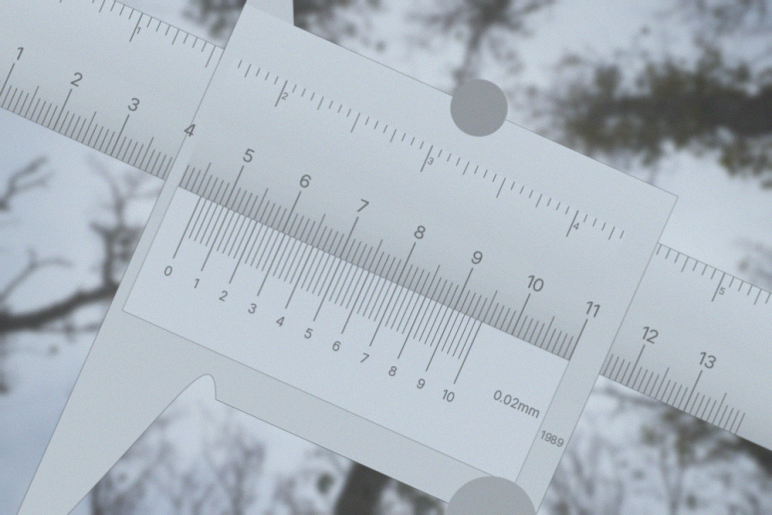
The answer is 45.8 mm
